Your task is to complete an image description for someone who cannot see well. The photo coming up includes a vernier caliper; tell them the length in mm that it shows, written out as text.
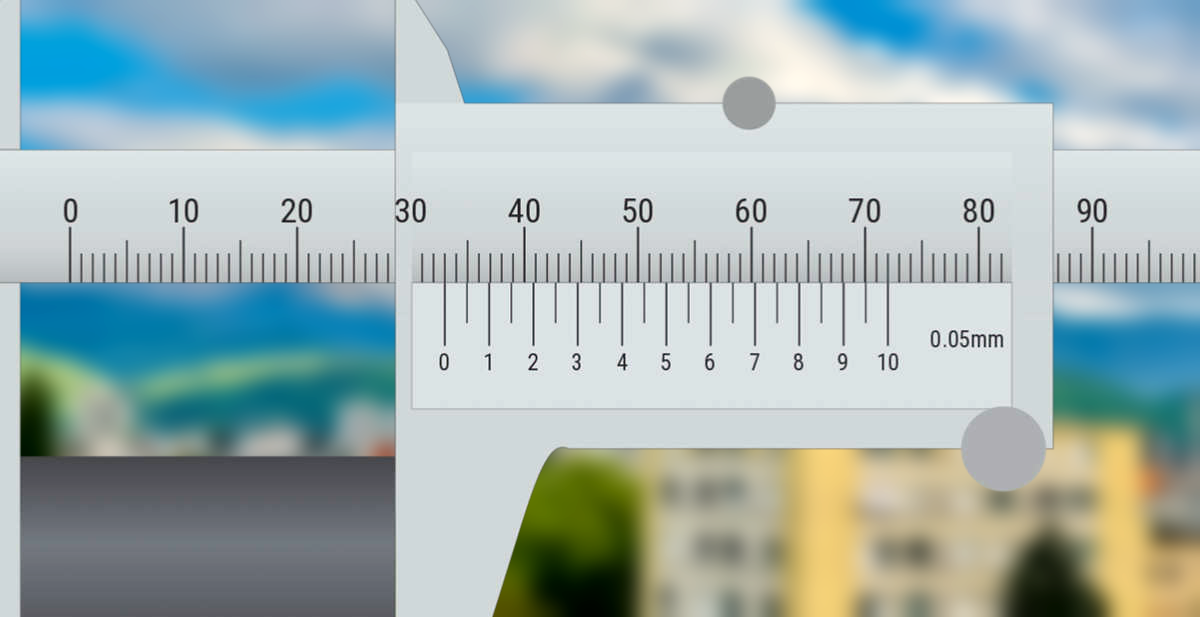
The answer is 33.0 mm
